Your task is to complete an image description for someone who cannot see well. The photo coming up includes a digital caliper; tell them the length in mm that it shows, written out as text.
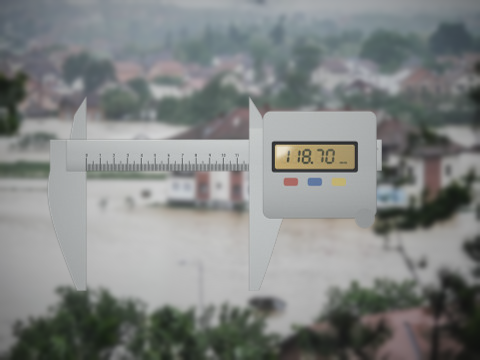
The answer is 118.70 mm
